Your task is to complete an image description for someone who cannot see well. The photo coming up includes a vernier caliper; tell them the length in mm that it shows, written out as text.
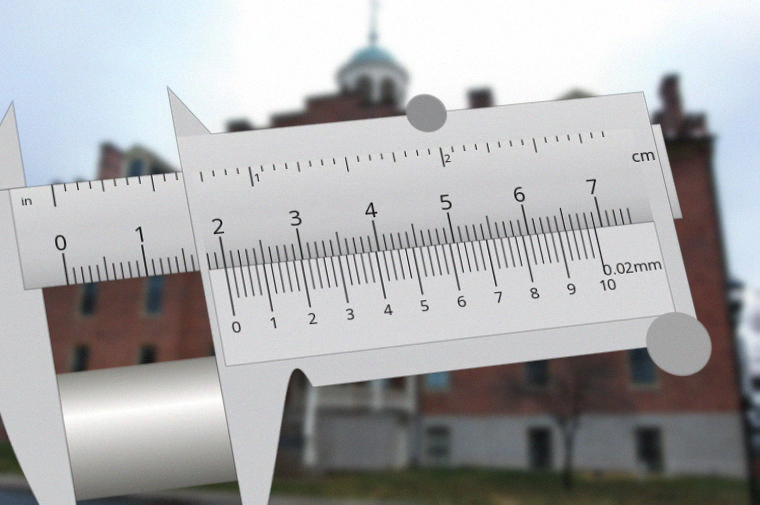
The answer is 20.0 mm
